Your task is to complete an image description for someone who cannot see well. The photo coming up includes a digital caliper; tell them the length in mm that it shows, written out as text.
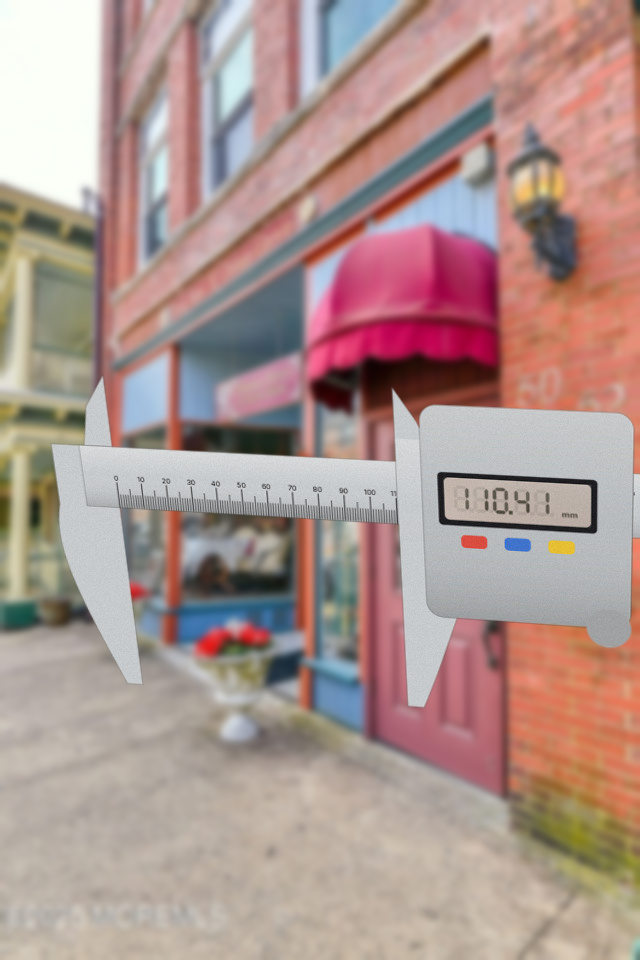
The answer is 110.41 mm
